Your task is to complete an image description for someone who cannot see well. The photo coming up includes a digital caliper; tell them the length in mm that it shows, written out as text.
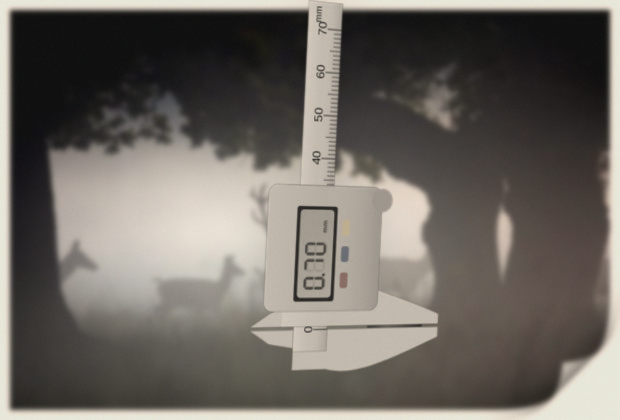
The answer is 0.70 mm
